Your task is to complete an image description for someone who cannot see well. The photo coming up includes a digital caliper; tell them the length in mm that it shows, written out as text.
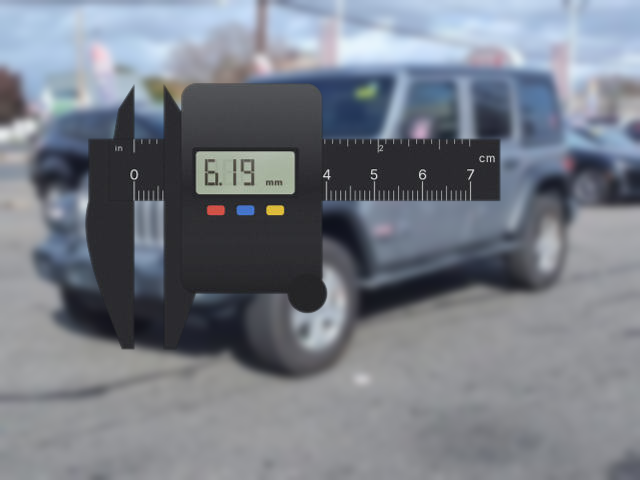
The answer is 6.19 mm
